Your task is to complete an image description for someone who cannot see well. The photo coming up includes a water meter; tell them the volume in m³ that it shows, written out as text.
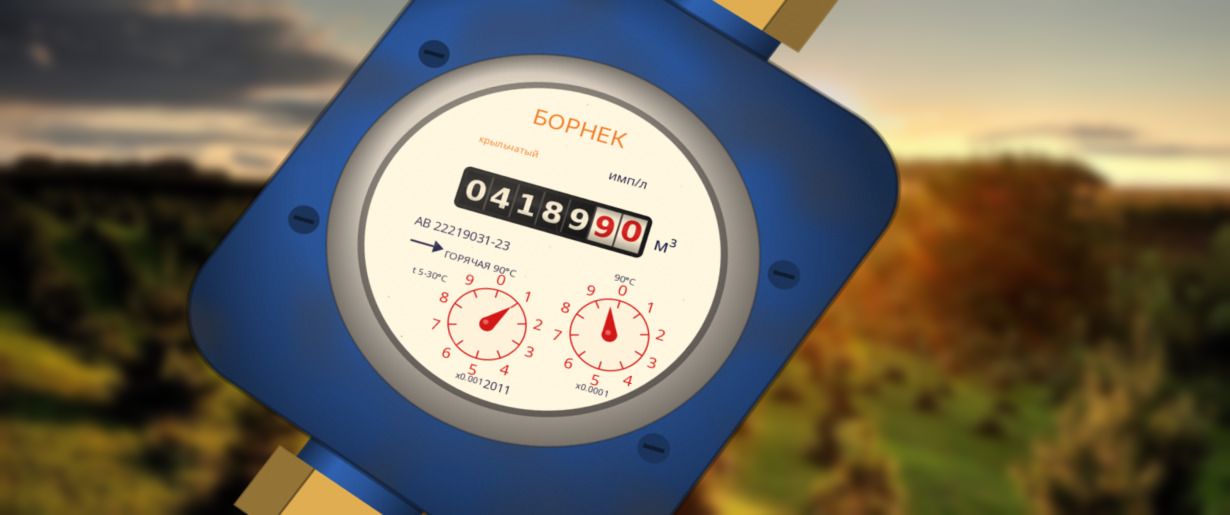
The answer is 4189.9009 m³
